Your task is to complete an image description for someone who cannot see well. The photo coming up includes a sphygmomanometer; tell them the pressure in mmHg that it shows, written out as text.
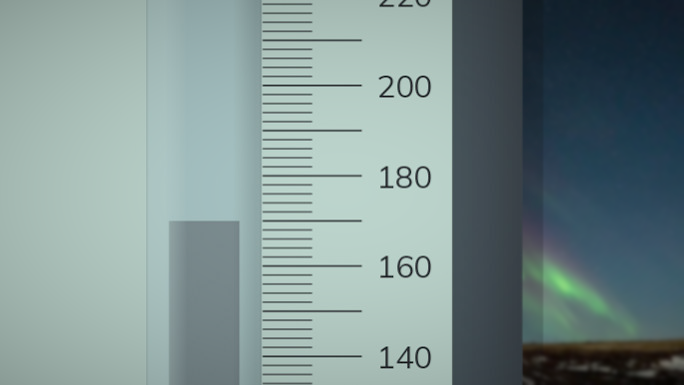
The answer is 170 mmHg
